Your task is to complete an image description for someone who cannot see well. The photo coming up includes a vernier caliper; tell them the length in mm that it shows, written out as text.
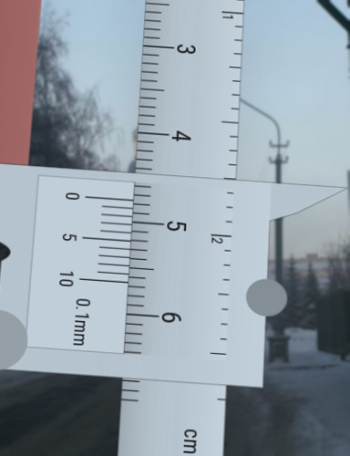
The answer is 47.6 mm
